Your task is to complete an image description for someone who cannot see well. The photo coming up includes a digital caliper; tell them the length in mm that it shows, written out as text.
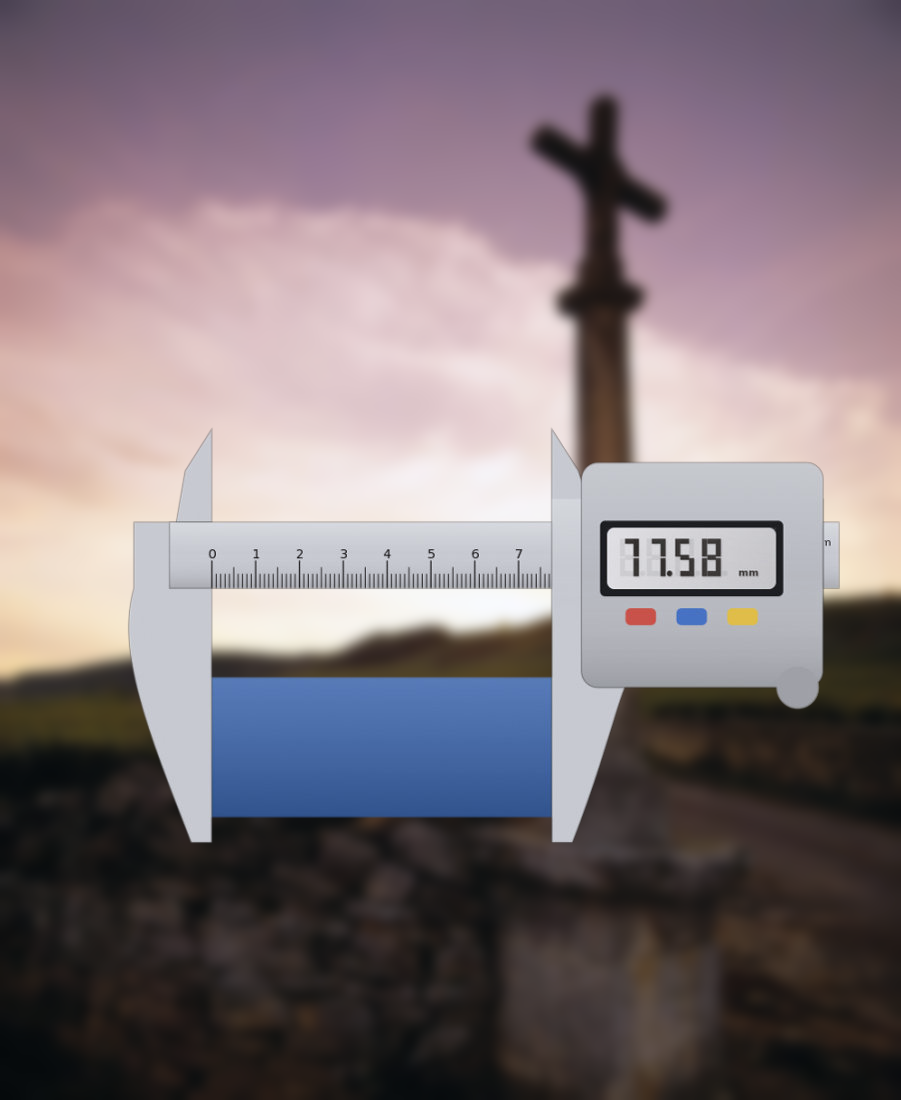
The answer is 77.58 mm
